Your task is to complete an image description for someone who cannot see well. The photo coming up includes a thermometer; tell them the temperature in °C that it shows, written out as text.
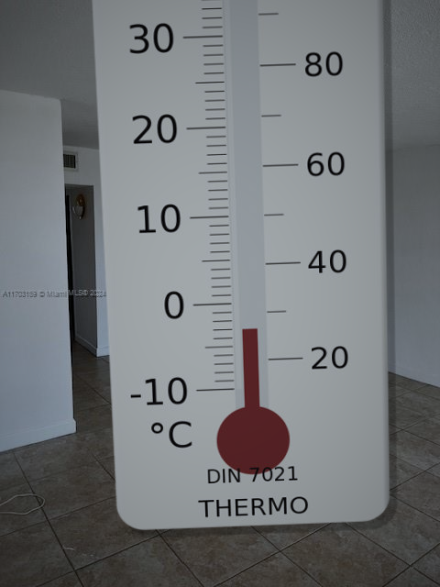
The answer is -3 °C
